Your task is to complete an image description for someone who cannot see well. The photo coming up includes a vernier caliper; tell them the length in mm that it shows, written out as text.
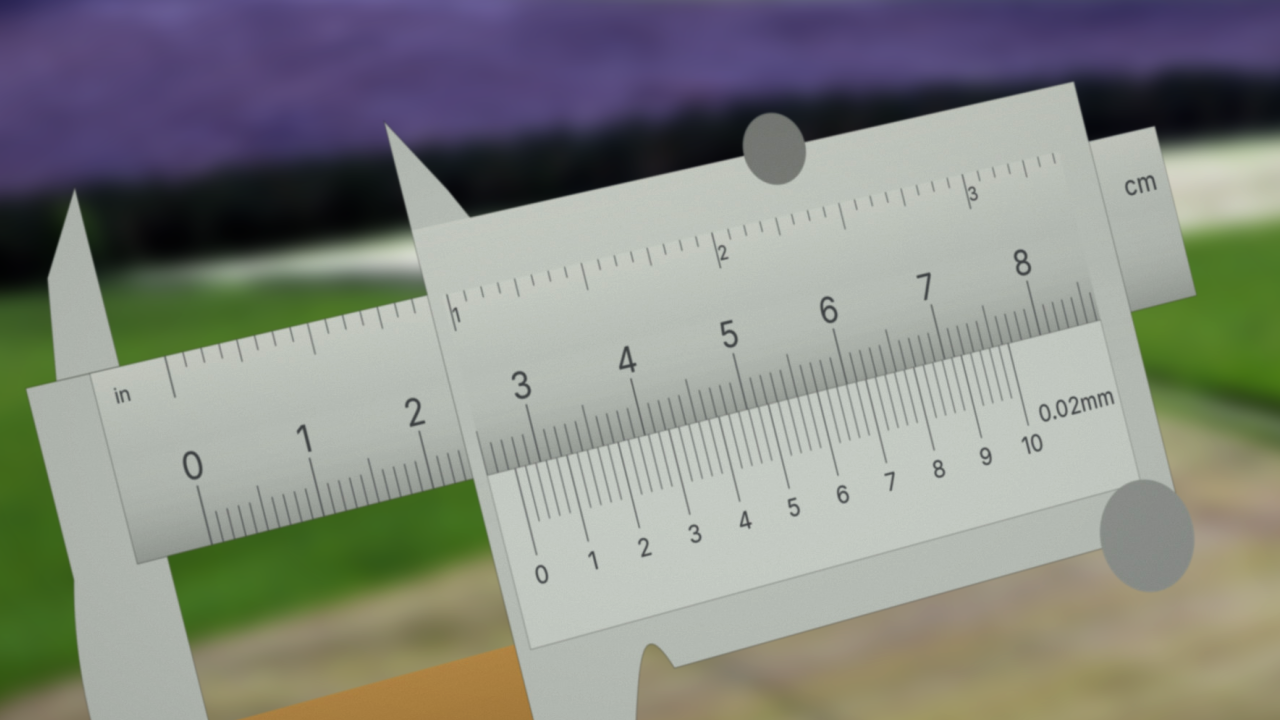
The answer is 27.6 mm
